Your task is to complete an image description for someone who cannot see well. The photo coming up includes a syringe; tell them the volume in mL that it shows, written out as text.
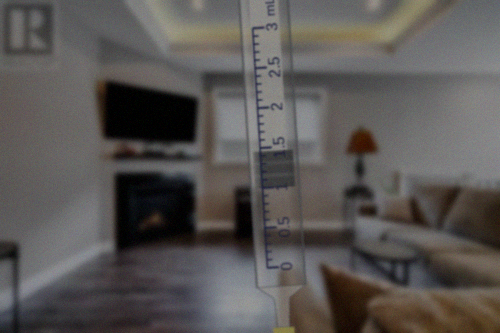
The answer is 1 mL
